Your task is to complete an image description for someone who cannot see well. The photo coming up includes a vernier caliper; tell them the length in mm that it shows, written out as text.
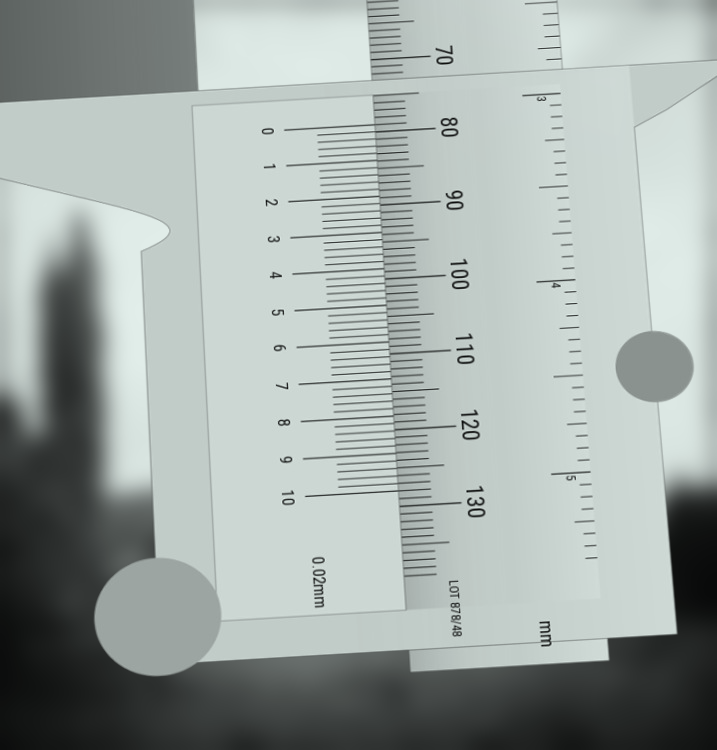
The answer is 79.0 mm
